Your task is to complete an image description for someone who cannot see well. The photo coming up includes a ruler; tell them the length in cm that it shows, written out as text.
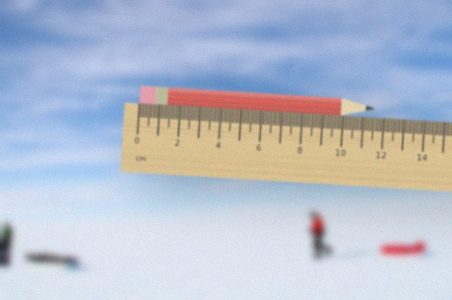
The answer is 11.5 cm
